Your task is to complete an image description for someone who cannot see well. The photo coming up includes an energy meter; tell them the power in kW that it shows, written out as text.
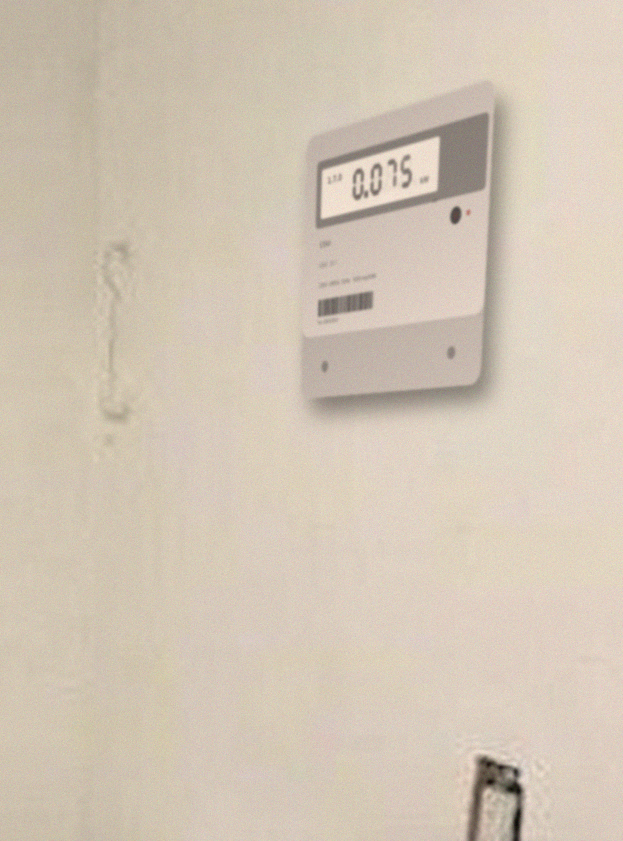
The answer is 0.075 kW
